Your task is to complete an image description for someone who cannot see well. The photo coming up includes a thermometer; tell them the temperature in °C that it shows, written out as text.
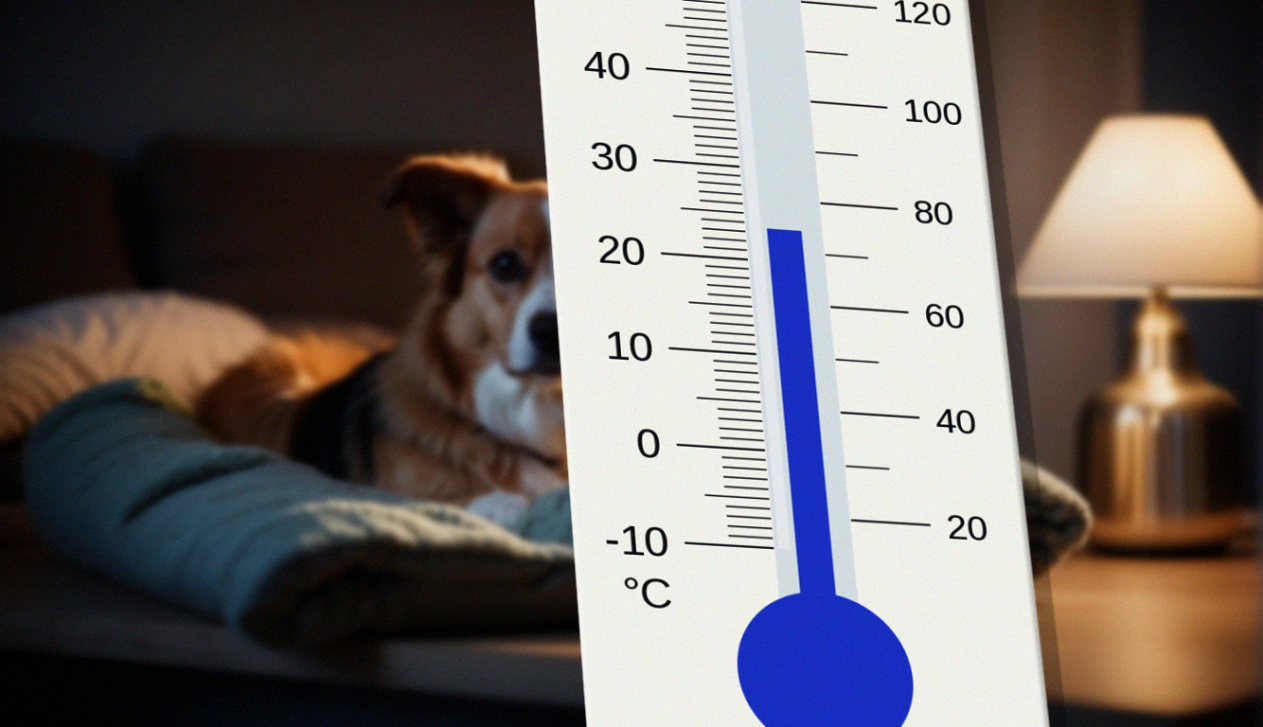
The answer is 23.5 °C
